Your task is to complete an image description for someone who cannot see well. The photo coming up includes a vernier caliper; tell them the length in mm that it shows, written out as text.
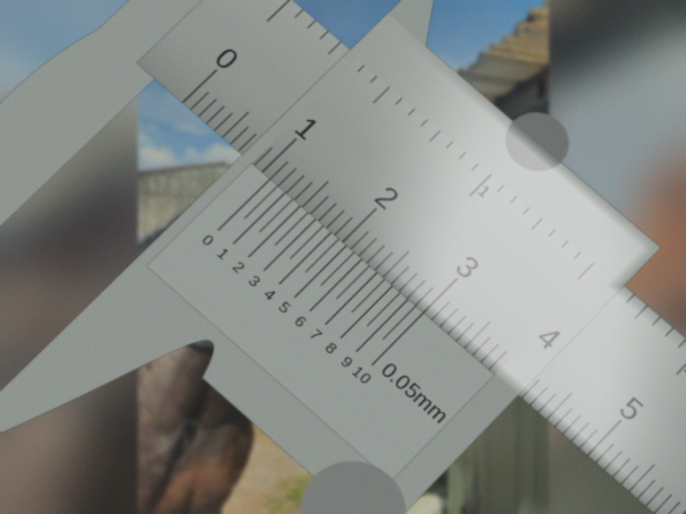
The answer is 11.0 mm
